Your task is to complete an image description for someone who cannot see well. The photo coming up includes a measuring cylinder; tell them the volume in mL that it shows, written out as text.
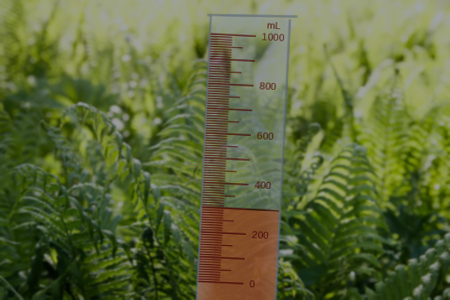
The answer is 300 mL
